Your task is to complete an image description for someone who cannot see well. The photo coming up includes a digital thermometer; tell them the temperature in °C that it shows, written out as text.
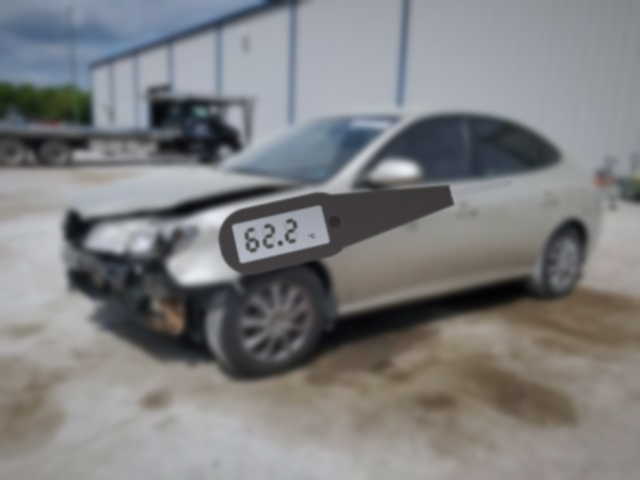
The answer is 62.2 °C
